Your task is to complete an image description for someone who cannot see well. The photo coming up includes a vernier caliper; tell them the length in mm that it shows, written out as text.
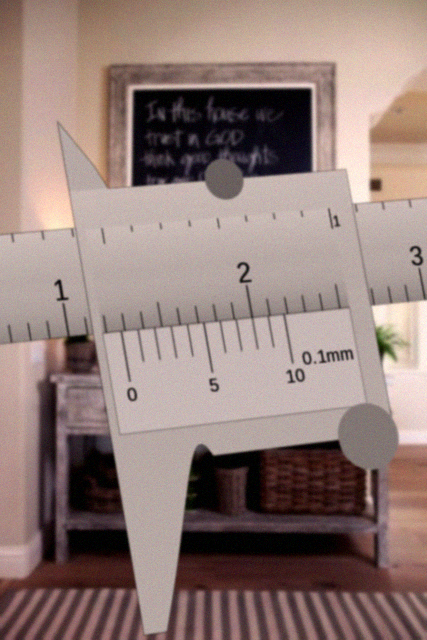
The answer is 12.8 mm
